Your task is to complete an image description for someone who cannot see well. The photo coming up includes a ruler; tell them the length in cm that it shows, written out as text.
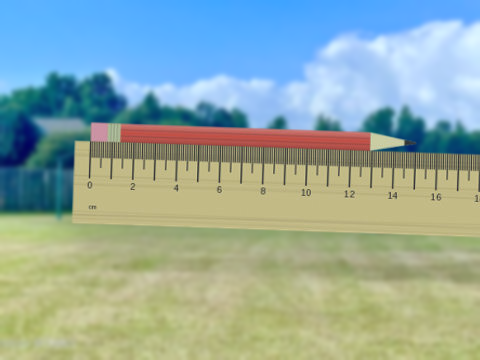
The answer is 15 cm
